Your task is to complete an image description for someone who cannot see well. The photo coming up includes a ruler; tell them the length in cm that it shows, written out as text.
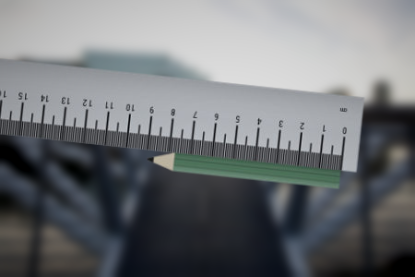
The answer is 9 cm
